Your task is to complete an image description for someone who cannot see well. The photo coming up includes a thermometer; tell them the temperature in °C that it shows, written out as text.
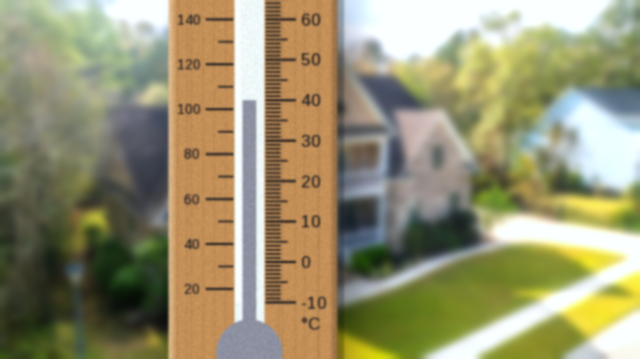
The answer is 40 °C
